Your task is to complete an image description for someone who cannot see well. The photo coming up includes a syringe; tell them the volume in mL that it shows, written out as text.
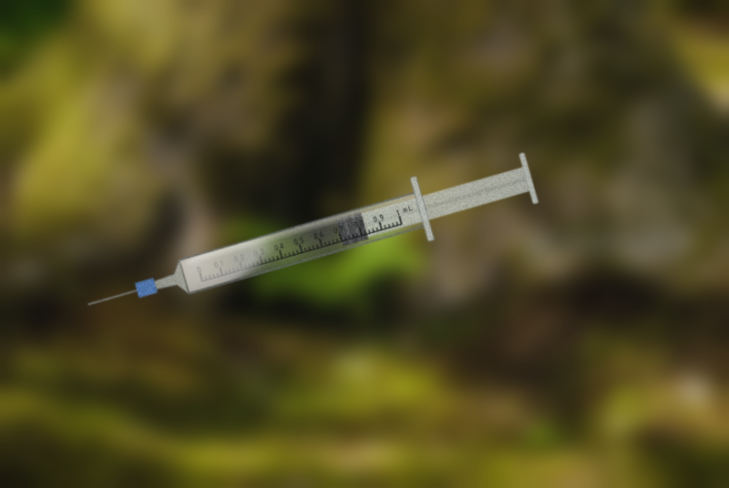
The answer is 0.7 mL
